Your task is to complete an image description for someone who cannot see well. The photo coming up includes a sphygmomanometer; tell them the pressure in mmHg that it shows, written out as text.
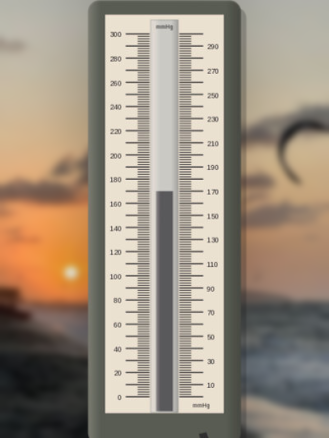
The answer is 170 mmHg
